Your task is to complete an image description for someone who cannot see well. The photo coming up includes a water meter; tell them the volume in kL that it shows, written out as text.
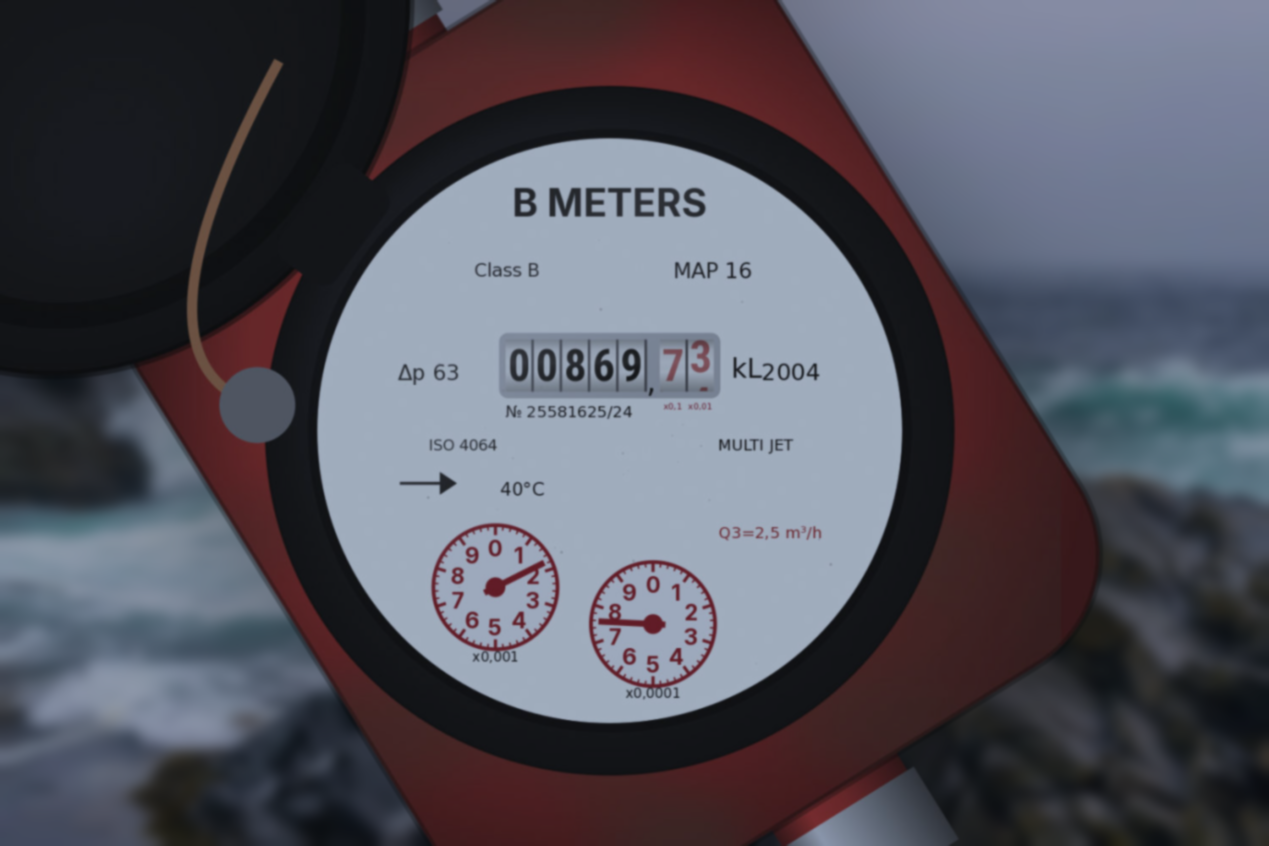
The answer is 869.7317 kL
